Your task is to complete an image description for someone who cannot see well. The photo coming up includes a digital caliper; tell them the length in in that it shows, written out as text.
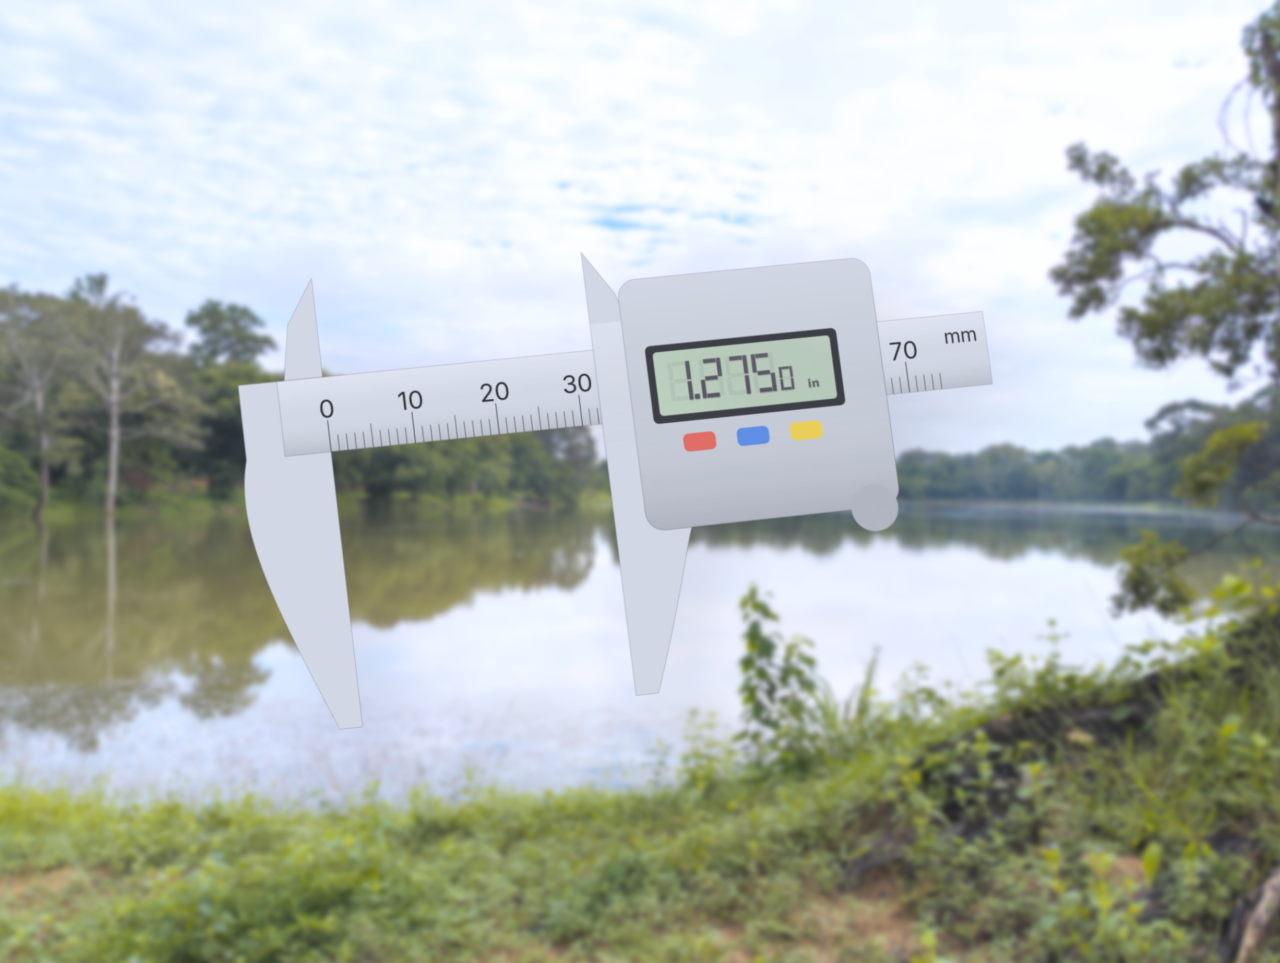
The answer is 1.2750 in
